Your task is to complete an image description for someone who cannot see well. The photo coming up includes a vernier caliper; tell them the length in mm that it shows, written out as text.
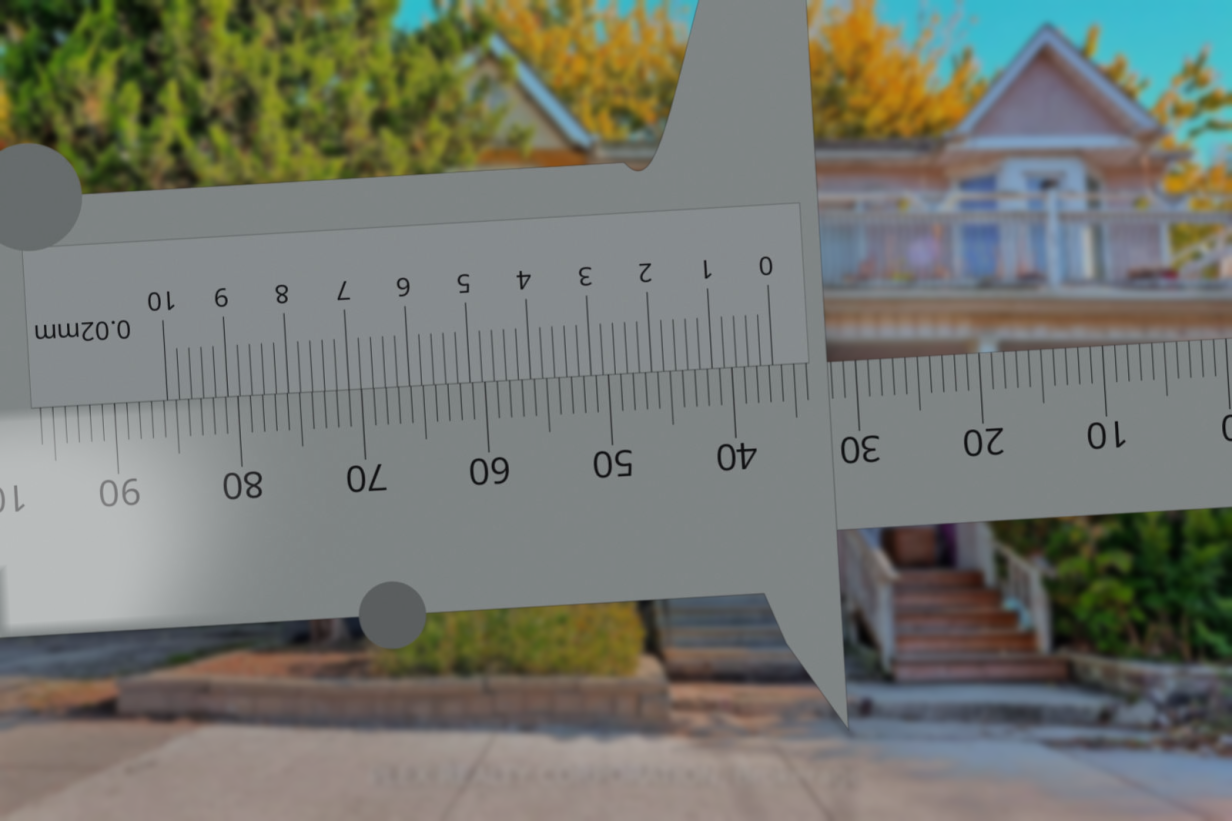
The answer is 36.7 mm
